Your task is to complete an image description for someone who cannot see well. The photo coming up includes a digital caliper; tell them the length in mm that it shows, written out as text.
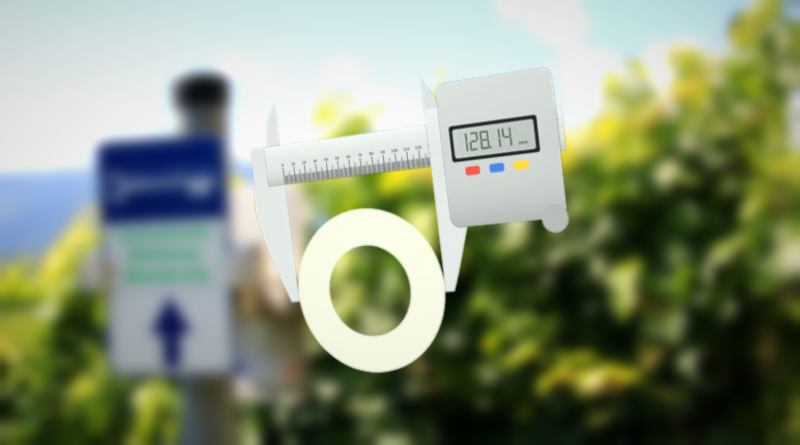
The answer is 128.14 mm
